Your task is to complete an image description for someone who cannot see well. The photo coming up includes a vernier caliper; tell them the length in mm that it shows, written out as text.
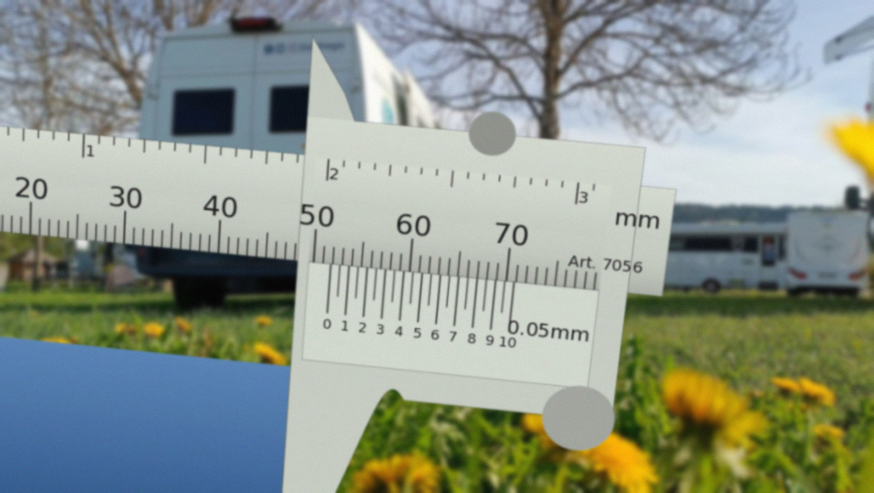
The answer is 51.8 mm
